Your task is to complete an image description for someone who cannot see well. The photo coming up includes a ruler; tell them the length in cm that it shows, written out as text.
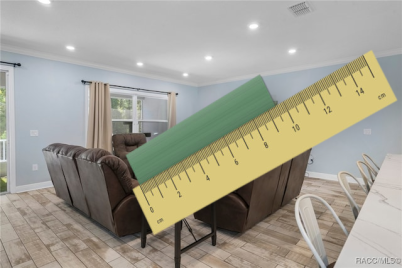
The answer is 9.5 cm
